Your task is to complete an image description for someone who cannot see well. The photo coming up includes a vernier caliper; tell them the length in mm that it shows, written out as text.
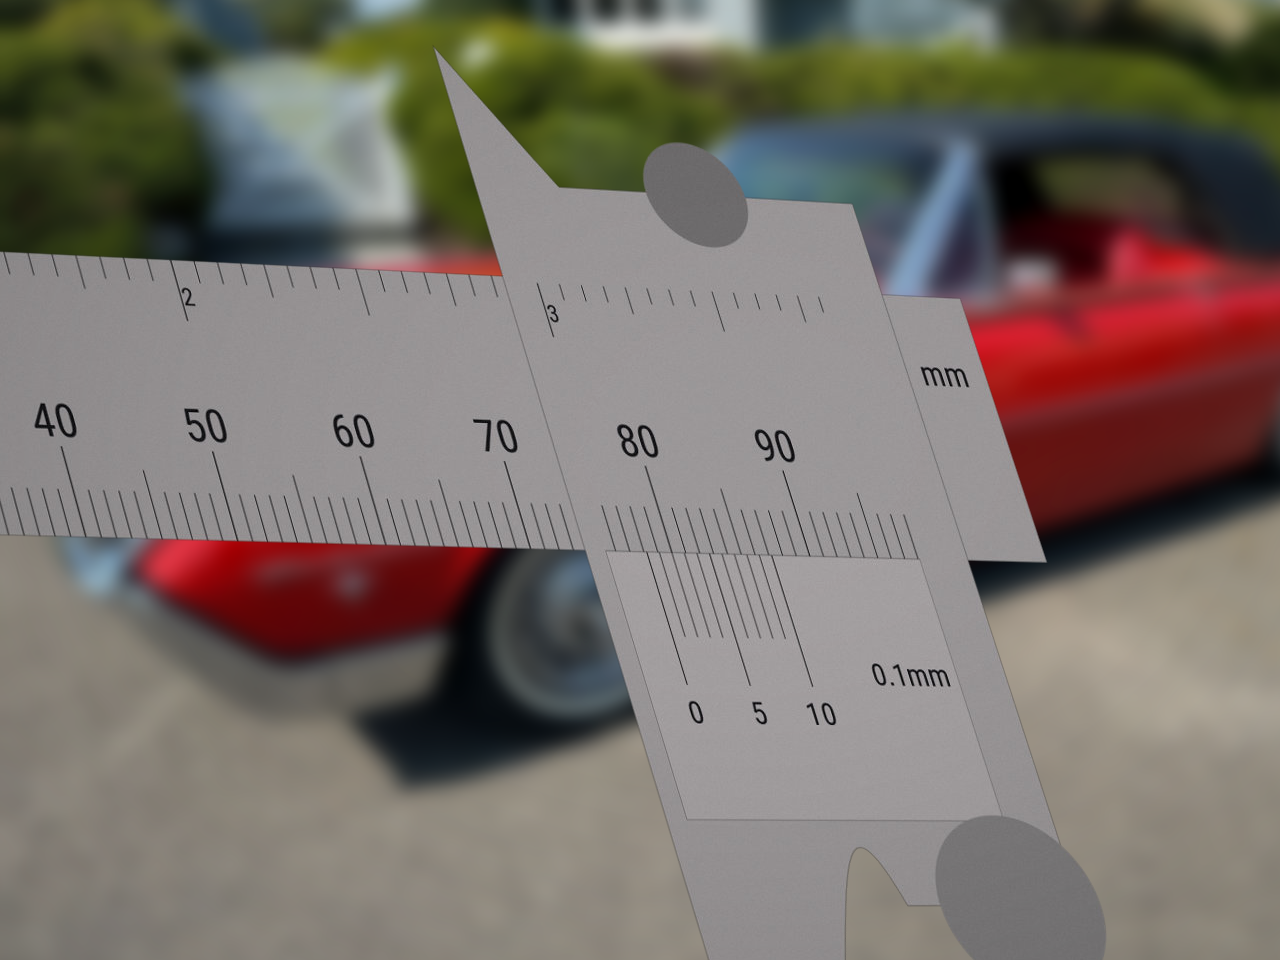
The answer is 78.2 mm
